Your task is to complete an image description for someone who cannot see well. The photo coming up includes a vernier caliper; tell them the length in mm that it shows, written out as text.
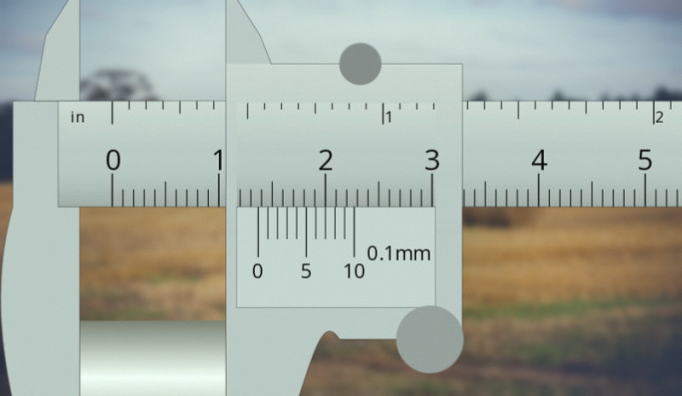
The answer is 13.7 mm
